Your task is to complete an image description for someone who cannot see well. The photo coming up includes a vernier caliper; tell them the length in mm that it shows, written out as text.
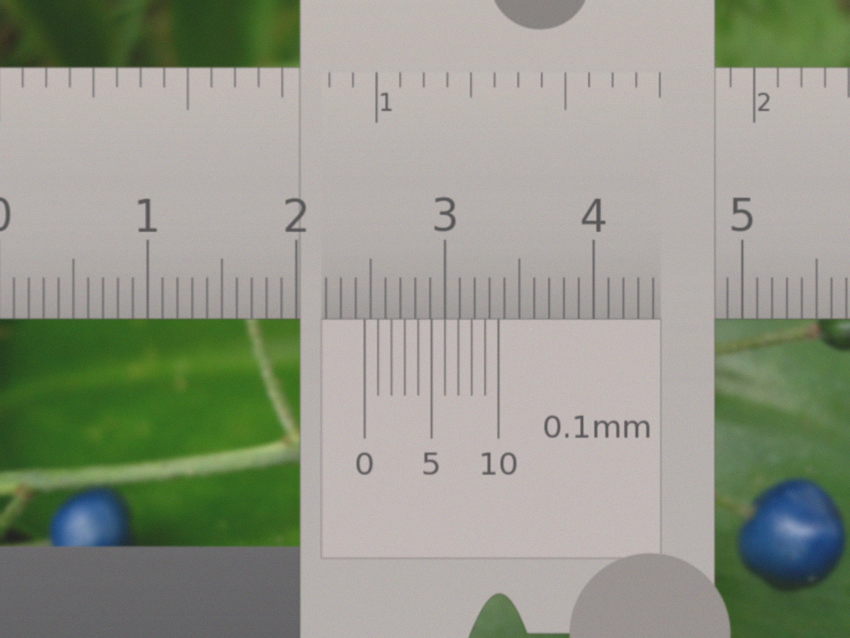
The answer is 24.6 mm
